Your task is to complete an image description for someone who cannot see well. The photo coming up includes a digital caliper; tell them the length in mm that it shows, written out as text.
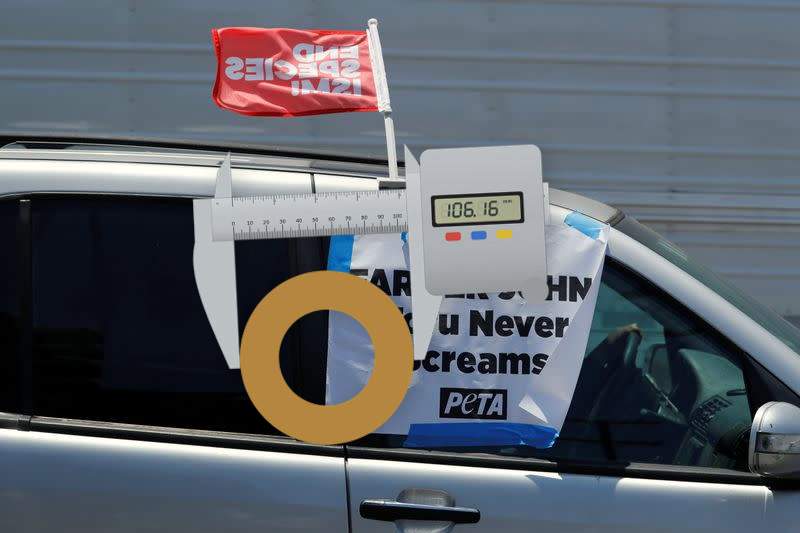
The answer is 106.16 mm
